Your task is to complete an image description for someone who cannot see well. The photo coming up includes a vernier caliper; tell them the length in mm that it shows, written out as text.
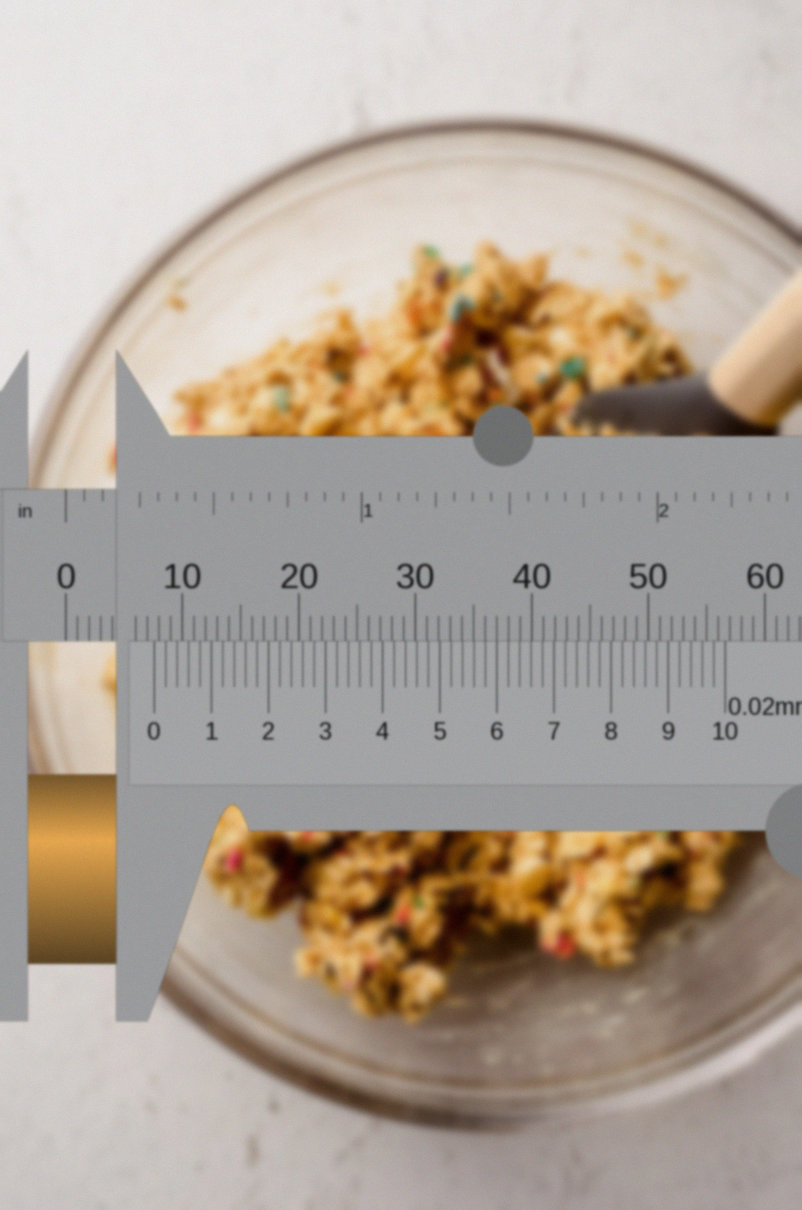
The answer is 7.6 mm
